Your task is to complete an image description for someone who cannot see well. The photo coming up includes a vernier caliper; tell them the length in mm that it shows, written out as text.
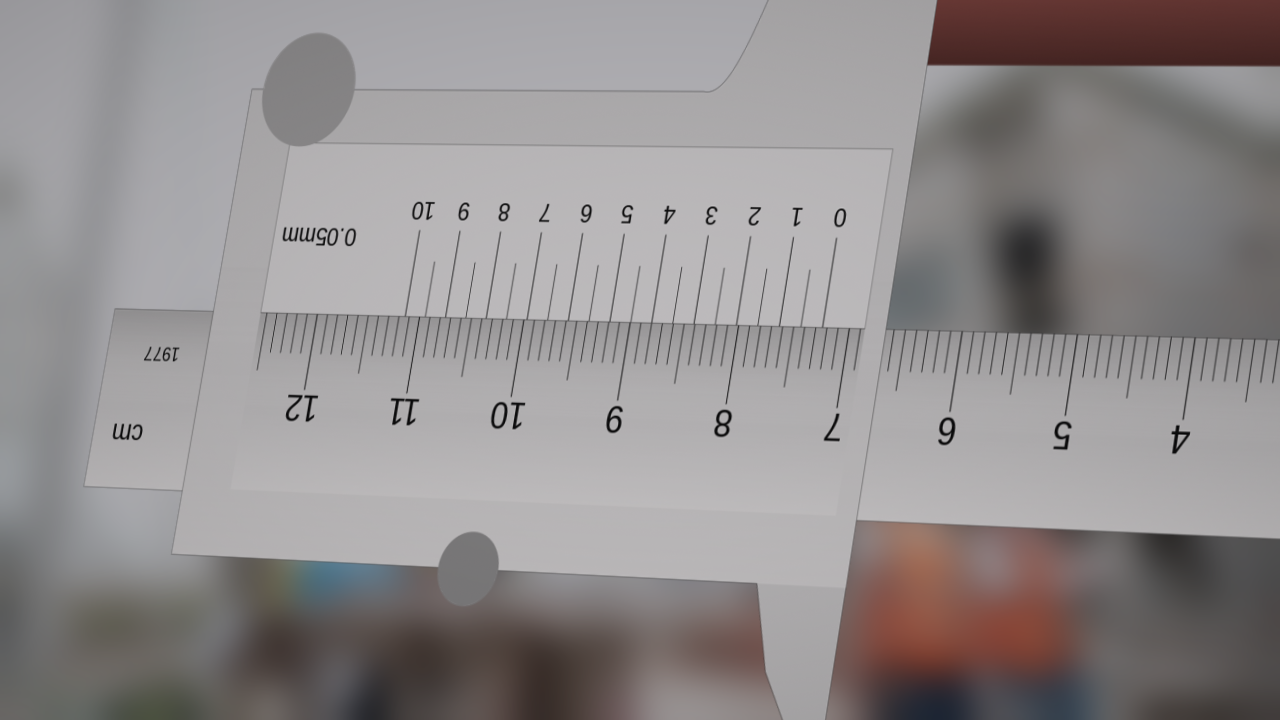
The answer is 72.4 mm
